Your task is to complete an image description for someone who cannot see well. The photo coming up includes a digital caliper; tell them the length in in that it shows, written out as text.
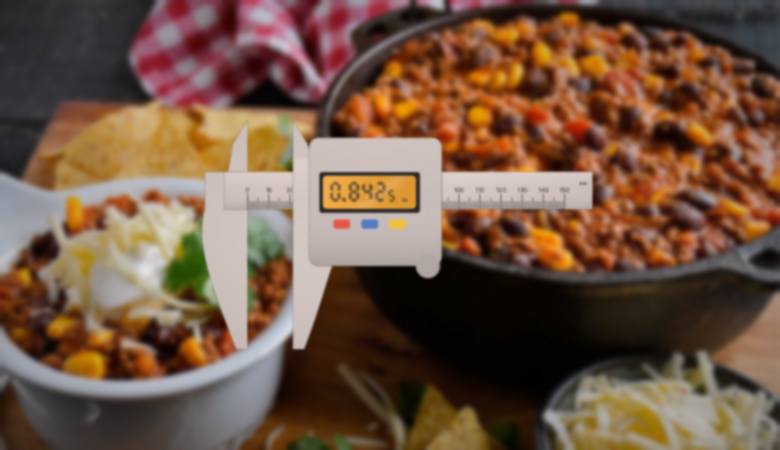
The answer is 0.8425 in
